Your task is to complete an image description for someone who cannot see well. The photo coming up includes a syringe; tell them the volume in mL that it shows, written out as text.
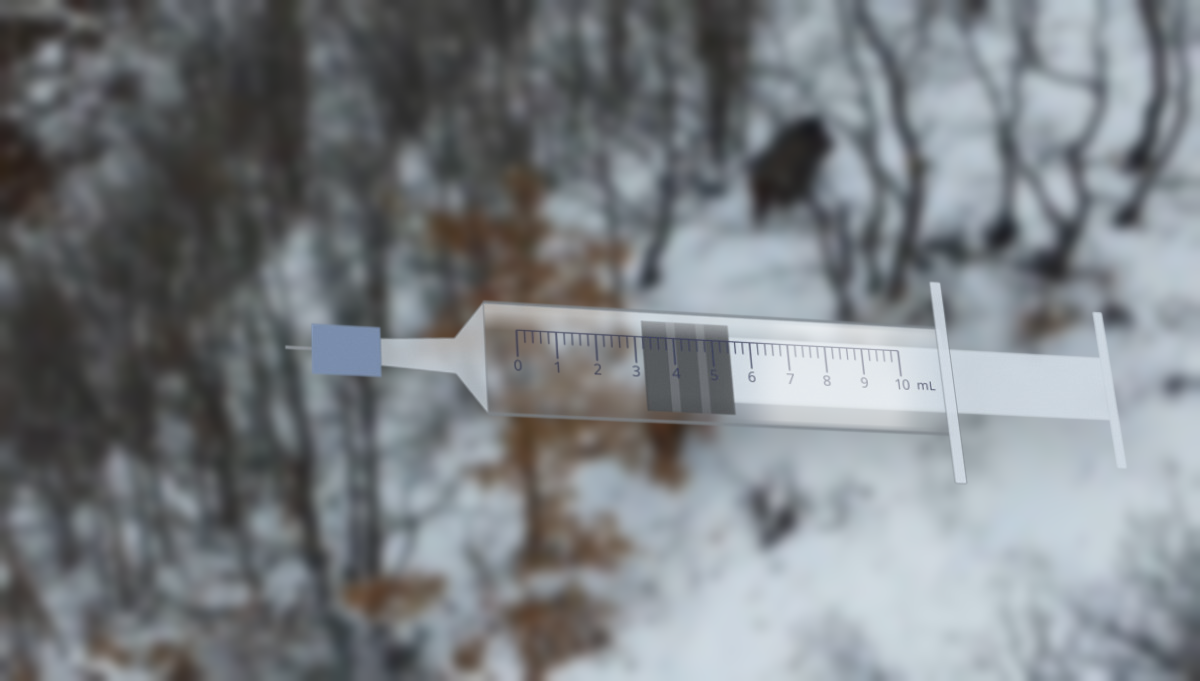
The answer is 3.2 mL
